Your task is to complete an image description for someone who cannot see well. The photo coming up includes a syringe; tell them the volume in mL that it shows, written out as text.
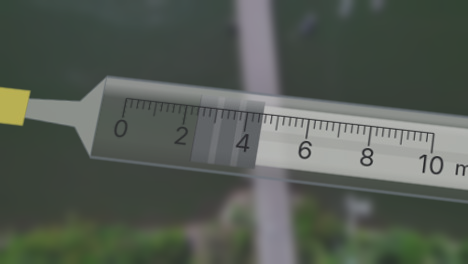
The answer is 2.4 mL
